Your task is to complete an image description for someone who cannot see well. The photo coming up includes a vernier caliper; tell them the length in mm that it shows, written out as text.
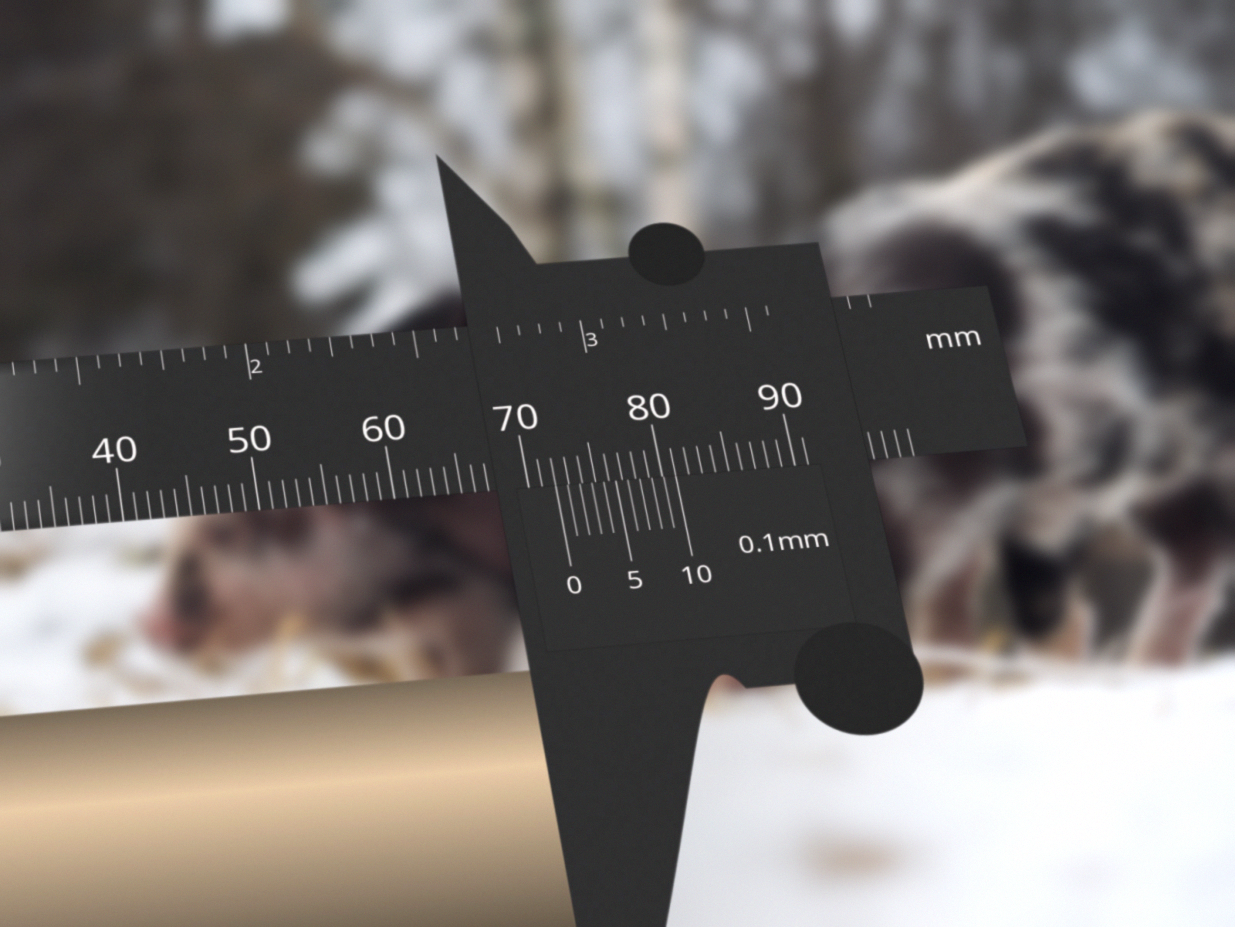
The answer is 72.0 mm
